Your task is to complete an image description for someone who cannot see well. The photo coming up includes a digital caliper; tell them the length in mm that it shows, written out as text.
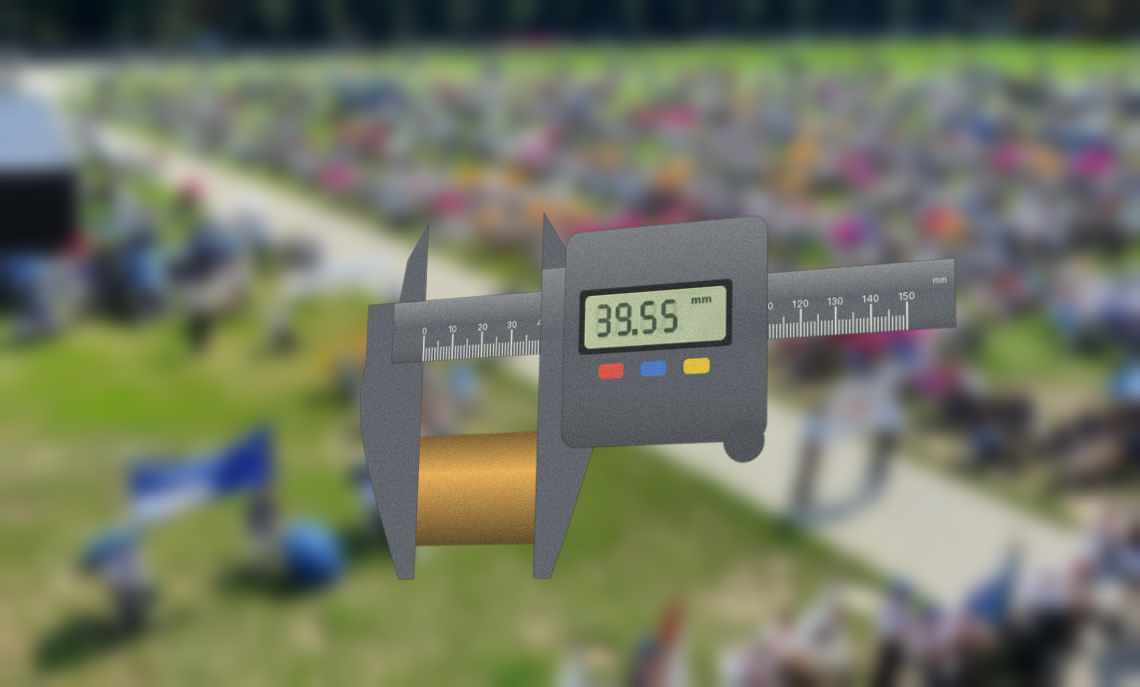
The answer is 39.55 mm
